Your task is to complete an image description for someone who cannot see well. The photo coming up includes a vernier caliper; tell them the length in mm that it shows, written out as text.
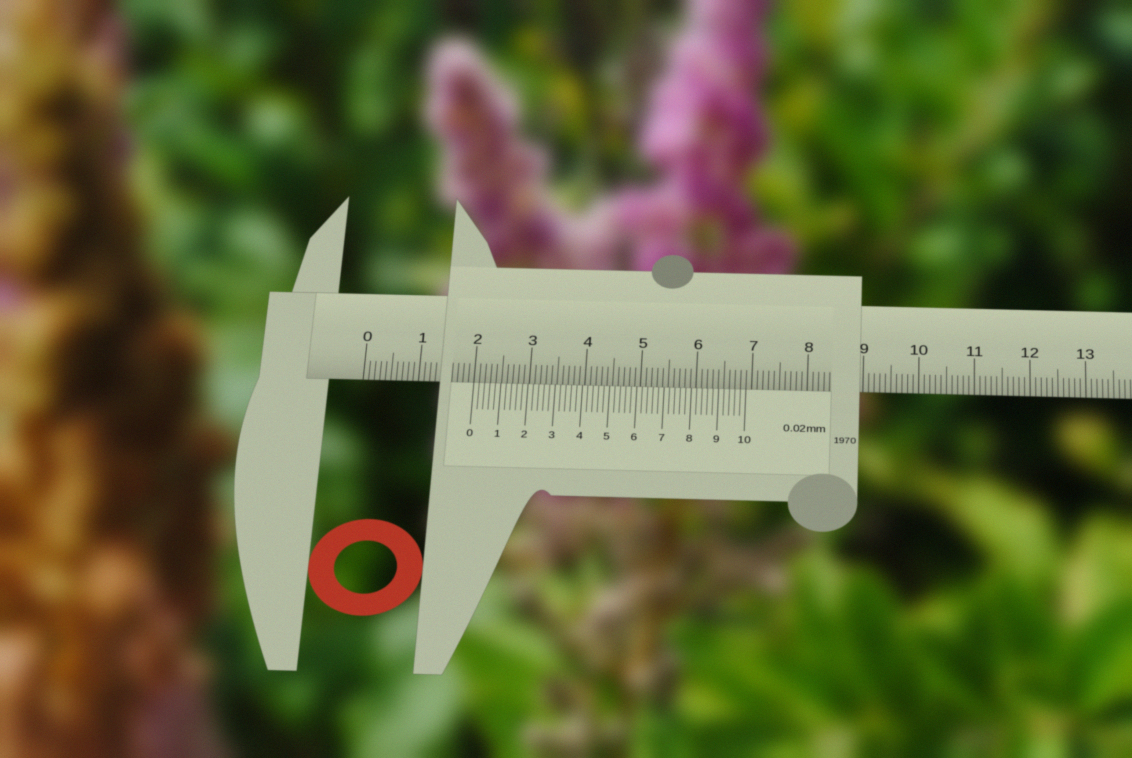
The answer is 20.0 mm
